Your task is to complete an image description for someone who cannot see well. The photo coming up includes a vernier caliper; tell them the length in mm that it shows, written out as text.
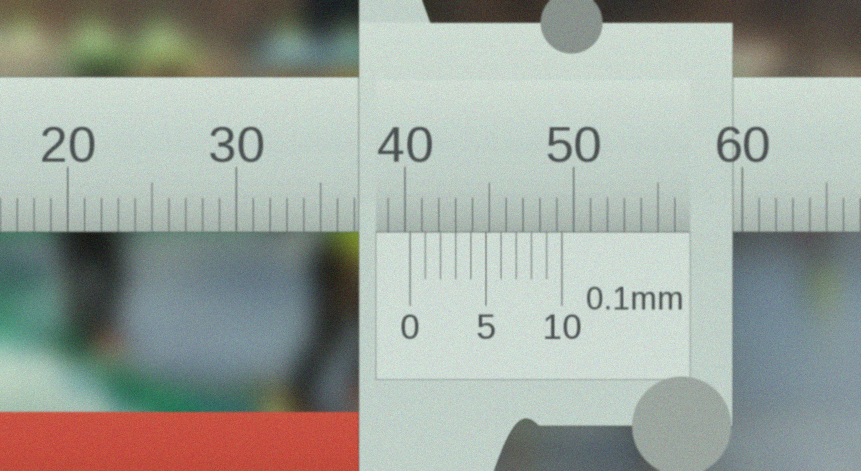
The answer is 40.3 mm
